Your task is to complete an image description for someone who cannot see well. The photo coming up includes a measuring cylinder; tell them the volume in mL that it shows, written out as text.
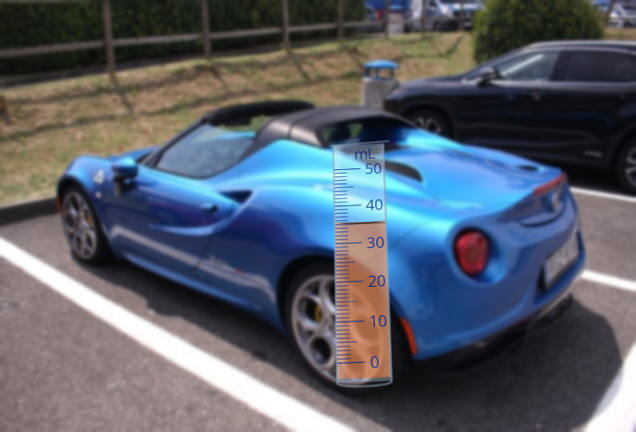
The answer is 35 mL
